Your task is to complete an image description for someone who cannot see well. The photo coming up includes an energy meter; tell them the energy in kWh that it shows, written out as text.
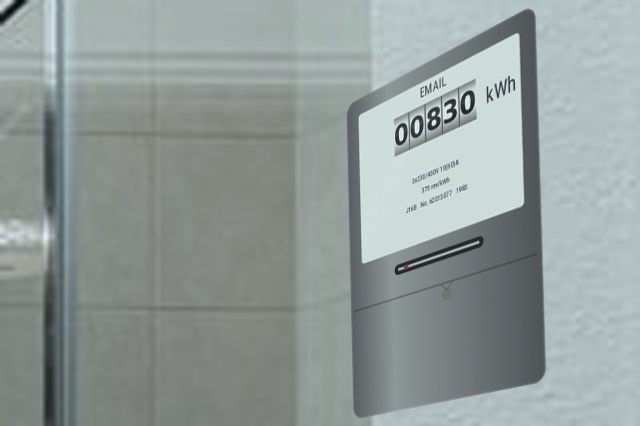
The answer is 830 kWh
